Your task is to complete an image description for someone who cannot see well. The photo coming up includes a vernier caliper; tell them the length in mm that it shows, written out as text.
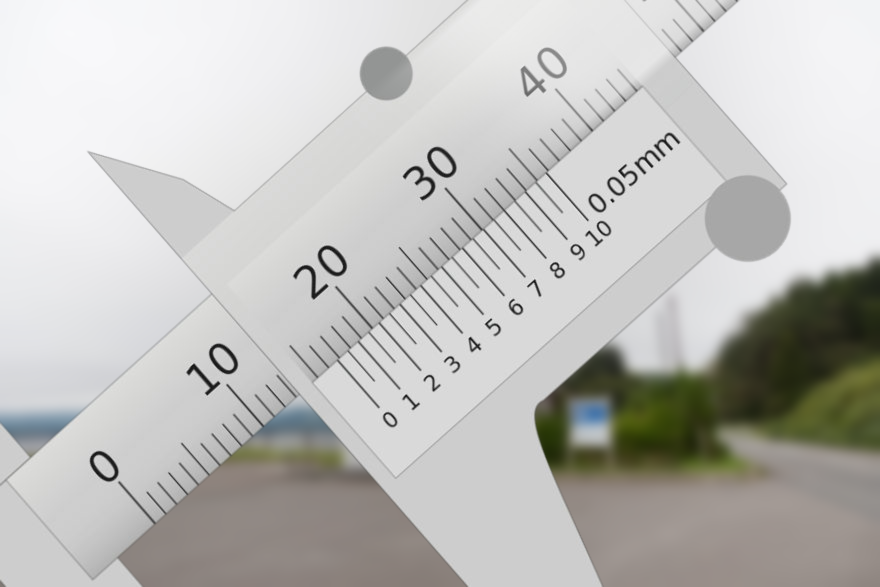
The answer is 16.8 mm
